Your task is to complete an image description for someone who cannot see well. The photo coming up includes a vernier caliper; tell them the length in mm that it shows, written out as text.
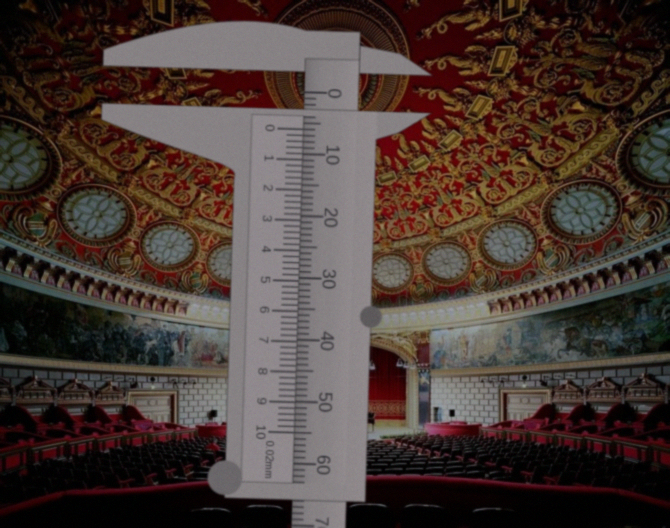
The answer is 6.0 mm
